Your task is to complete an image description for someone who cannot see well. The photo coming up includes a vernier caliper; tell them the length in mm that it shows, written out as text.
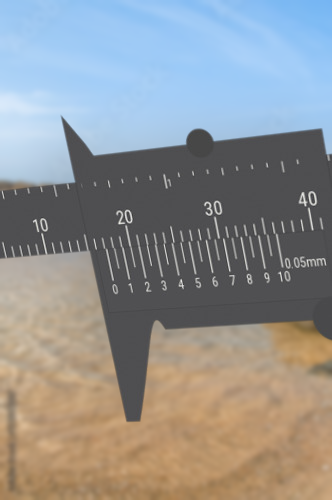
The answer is 17.2 mm
